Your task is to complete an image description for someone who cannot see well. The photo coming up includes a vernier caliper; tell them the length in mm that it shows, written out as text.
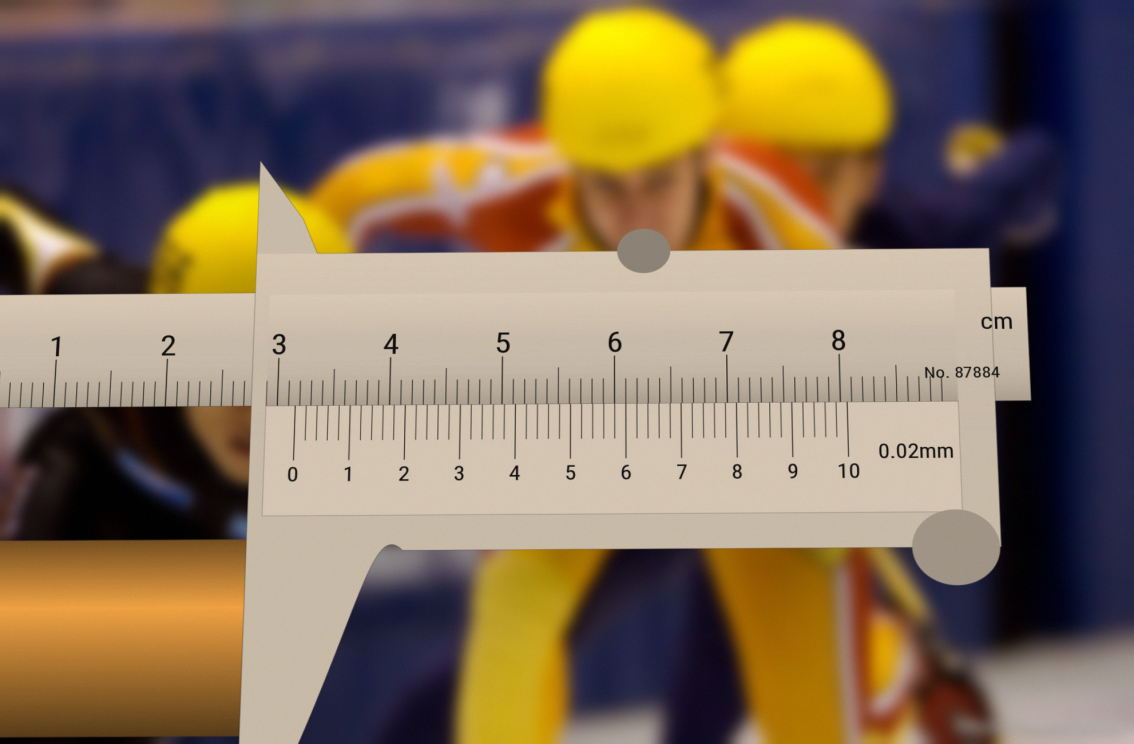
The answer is 31.6 mm
